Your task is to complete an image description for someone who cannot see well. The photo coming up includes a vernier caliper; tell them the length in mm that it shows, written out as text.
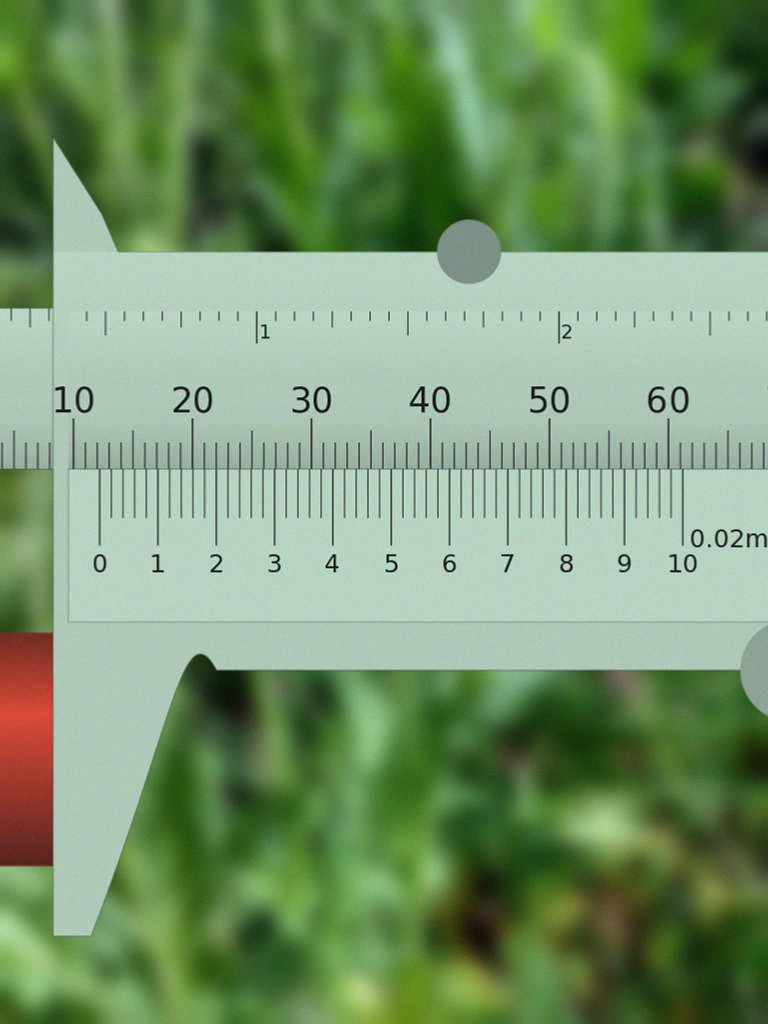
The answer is 12.2 mm
